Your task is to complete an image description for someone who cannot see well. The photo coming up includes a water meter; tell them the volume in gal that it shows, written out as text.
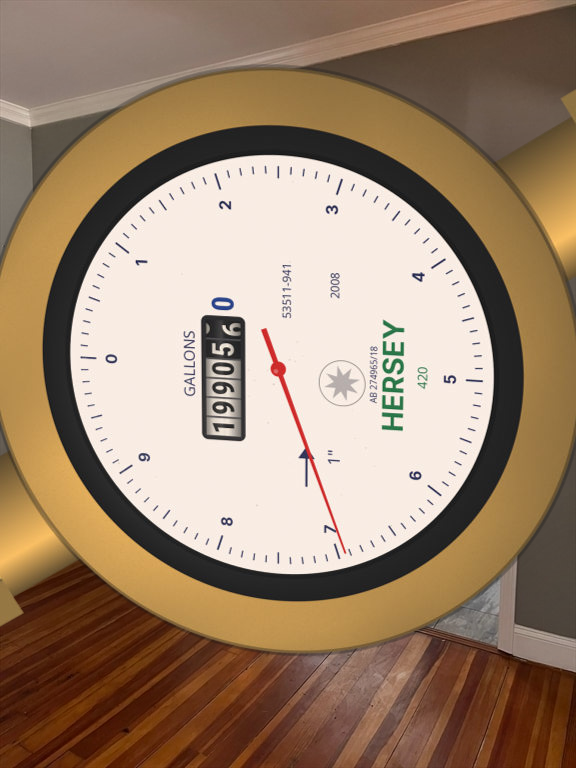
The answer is 1990556.9 gal
